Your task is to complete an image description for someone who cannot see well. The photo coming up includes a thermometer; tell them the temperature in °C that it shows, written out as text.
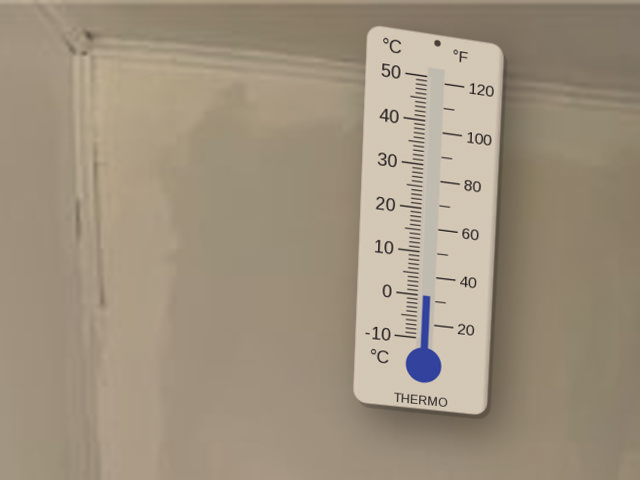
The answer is 0 °C
